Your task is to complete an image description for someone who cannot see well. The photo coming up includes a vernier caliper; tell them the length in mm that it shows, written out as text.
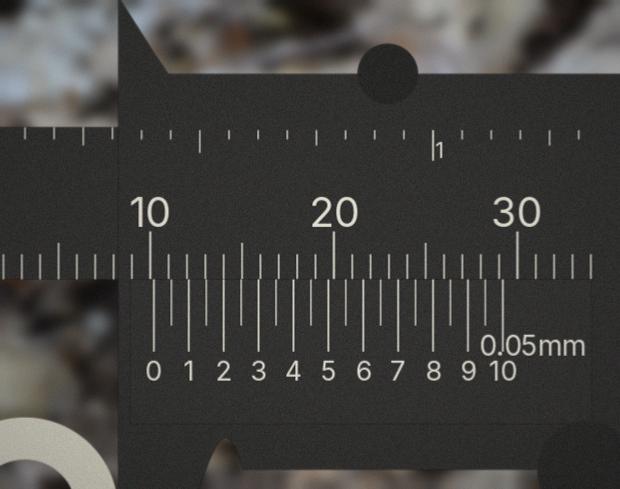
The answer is 10.2 mm
